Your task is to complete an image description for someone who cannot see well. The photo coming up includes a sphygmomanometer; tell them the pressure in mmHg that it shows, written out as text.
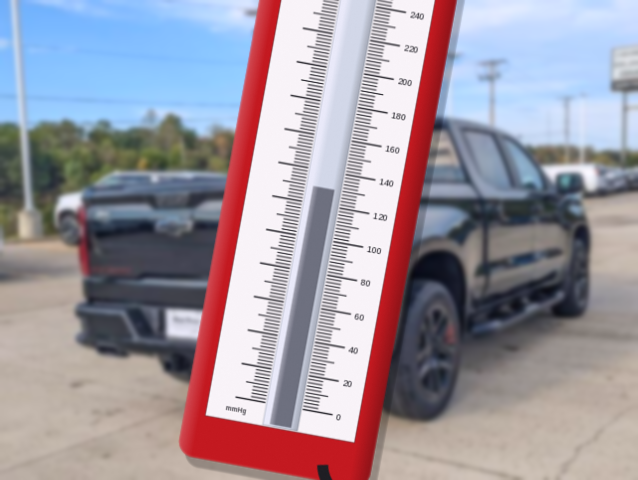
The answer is 130 mmHg
